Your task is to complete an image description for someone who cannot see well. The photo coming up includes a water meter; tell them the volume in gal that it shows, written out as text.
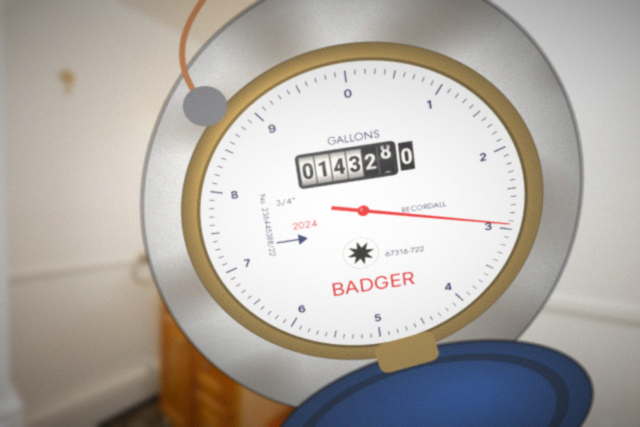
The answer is 143282.9 gal
